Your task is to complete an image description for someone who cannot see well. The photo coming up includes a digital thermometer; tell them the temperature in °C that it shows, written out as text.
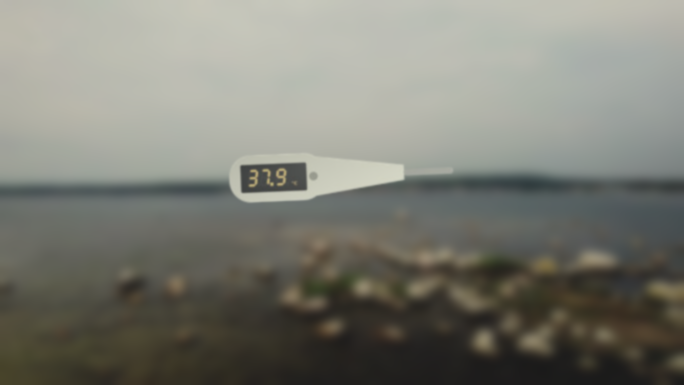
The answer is 37.9 °C
